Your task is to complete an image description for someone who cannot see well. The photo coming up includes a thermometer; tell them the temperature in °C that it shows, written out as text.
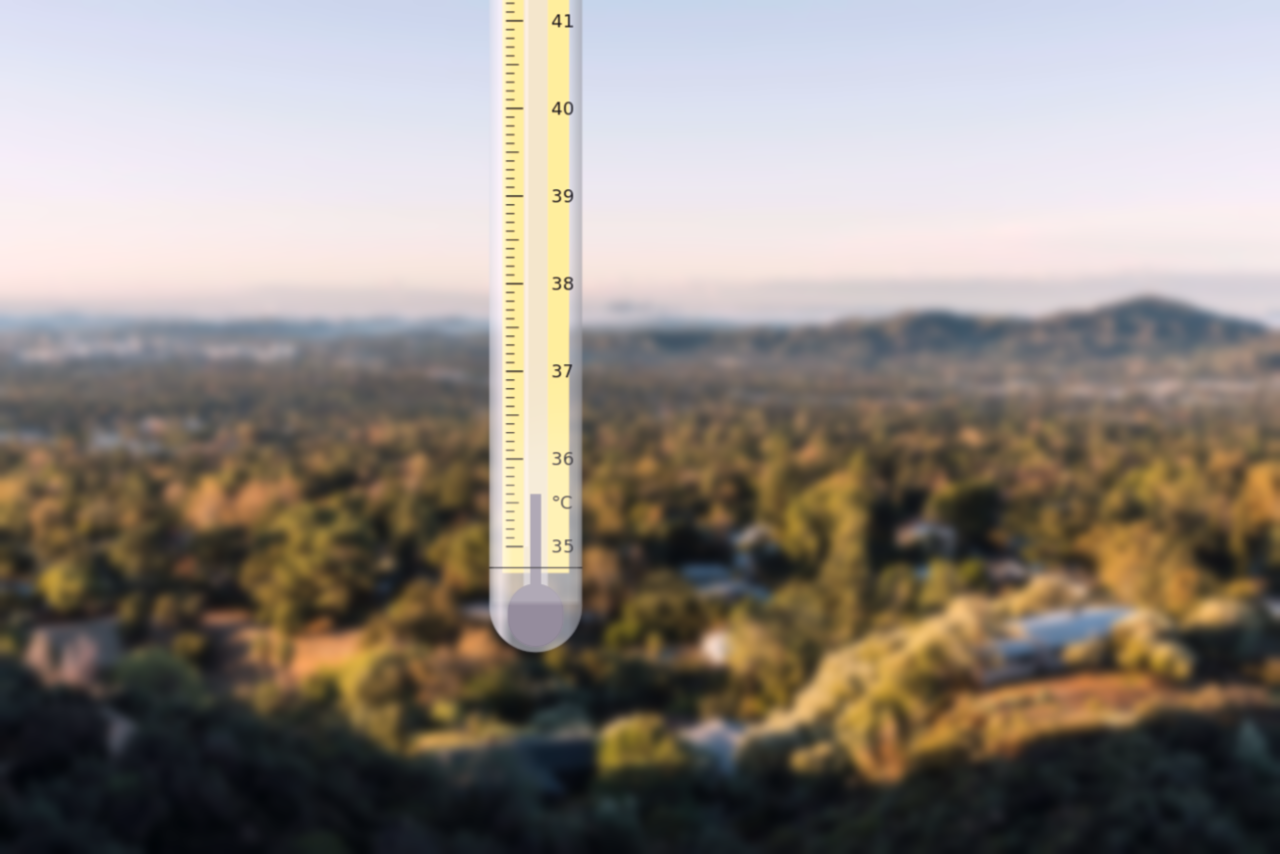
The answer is 35.6 °C
